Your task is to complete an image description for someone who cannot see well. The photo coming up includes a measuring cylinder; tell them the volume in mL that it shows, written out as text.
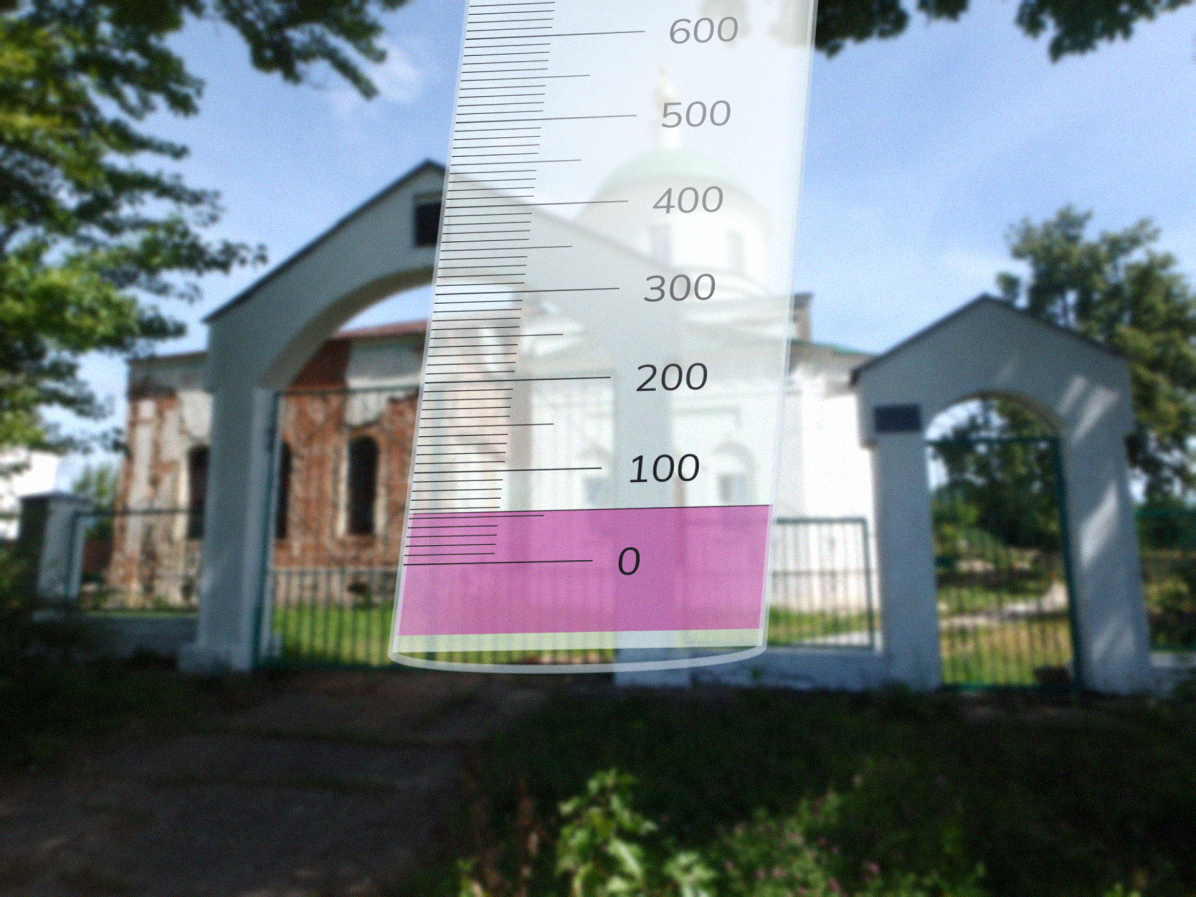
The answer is 55 mL
